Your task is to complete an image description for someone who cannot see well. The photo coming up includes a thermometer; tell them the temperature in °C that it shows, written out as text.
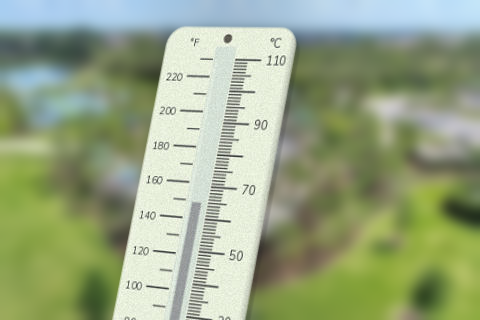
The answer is 65 °C
